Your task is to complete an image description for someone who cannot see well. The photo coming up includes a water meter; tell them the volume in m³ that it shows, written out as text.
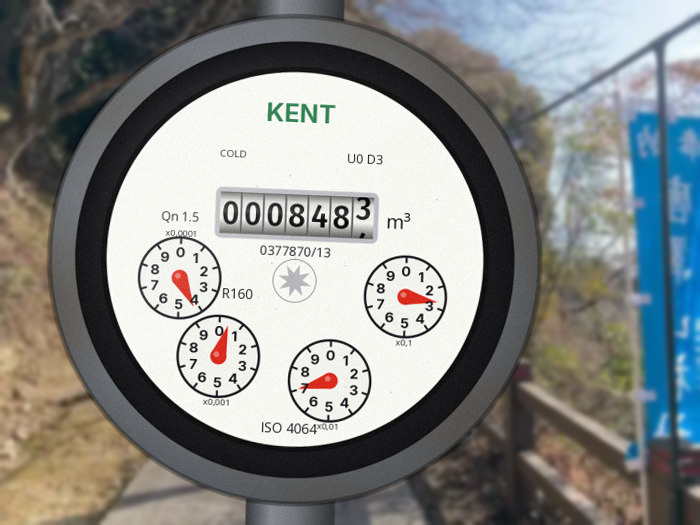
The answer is 8483.2704 m³
